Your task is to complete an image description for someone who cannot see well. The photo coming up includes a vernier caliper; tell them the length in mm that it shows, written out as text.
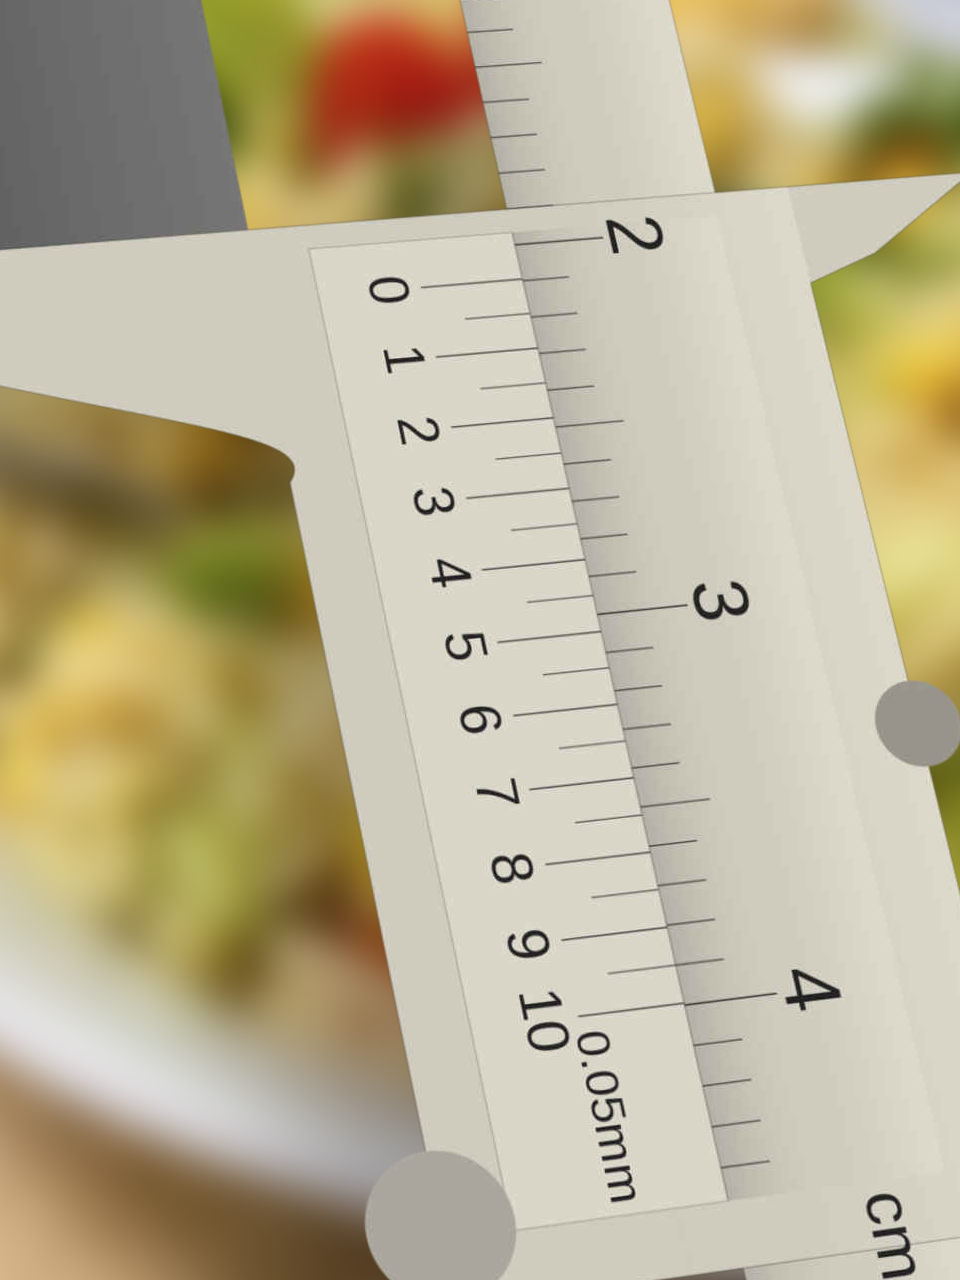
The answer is 20.95 mm
